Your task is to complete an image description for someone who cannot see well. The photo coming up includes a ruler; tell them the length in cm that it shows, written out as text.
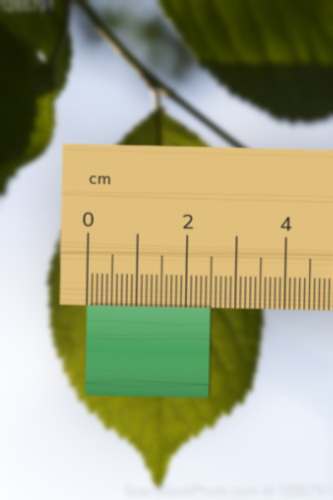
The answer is 2.5 cm
